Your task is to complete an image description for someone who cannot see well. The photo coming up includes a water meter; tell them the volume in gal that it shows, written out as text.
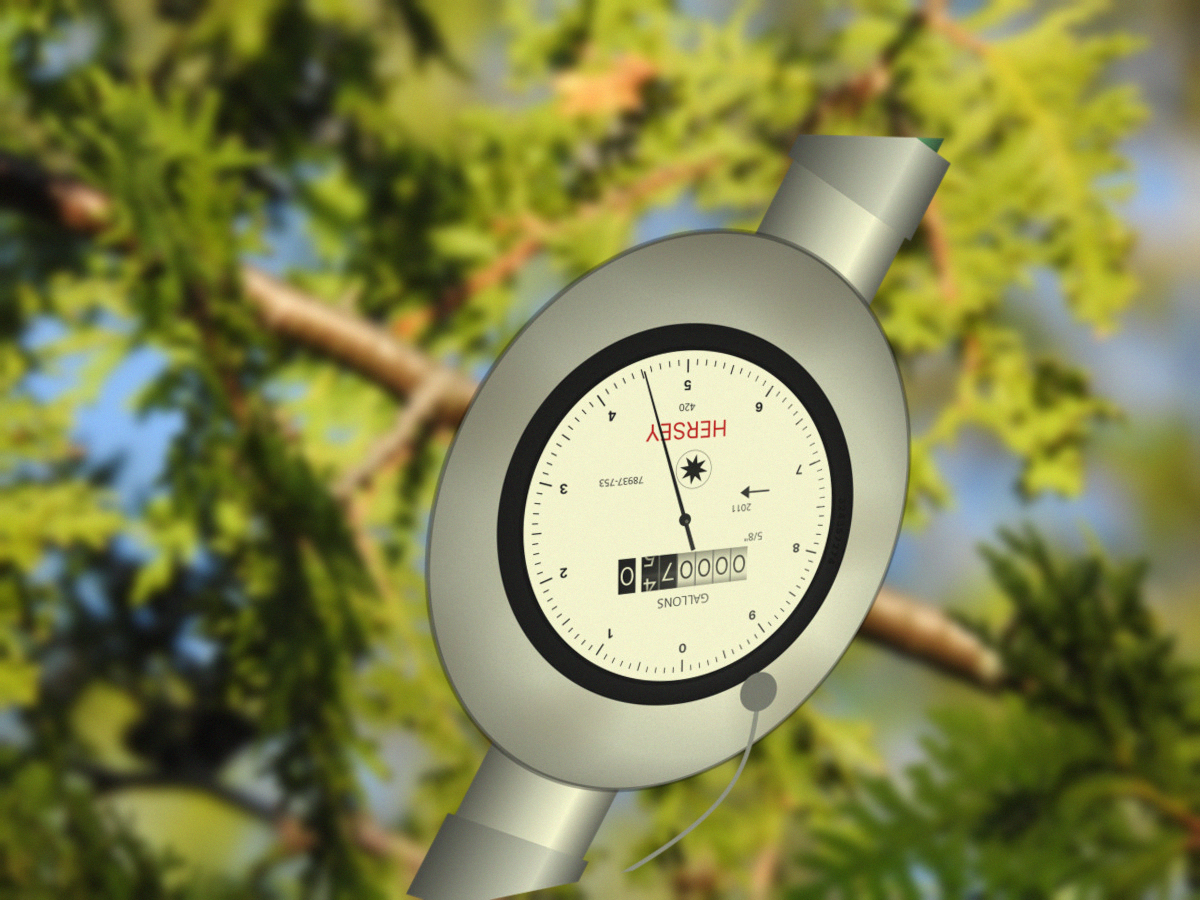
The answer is 744.5 gal
